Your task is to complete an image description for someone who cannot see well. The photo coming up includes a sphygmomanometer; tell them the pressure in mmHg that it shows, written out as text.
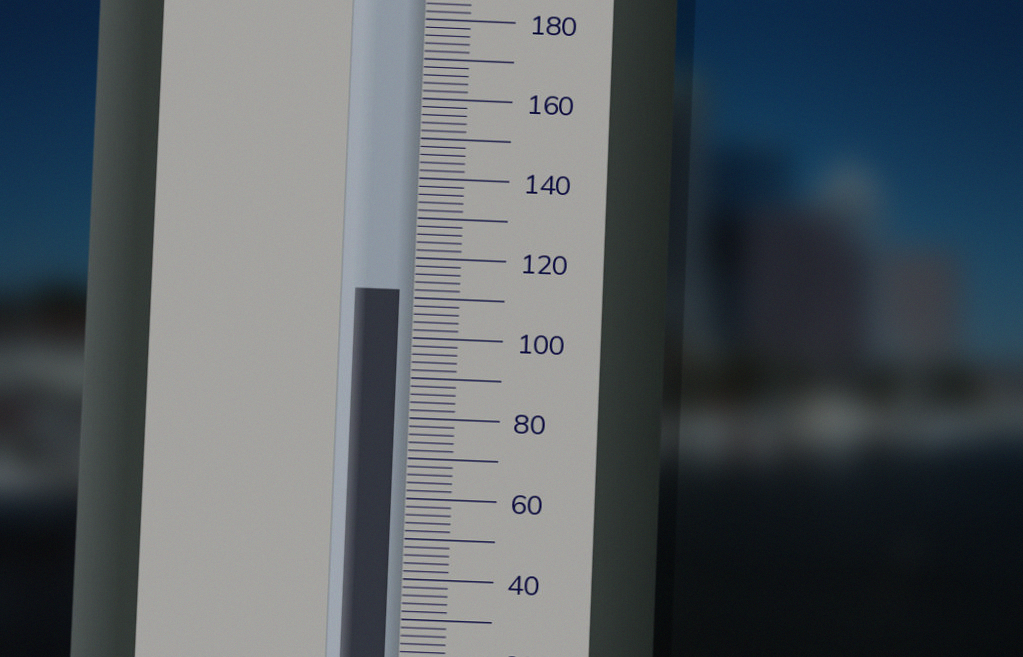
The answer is 112 mmHg
